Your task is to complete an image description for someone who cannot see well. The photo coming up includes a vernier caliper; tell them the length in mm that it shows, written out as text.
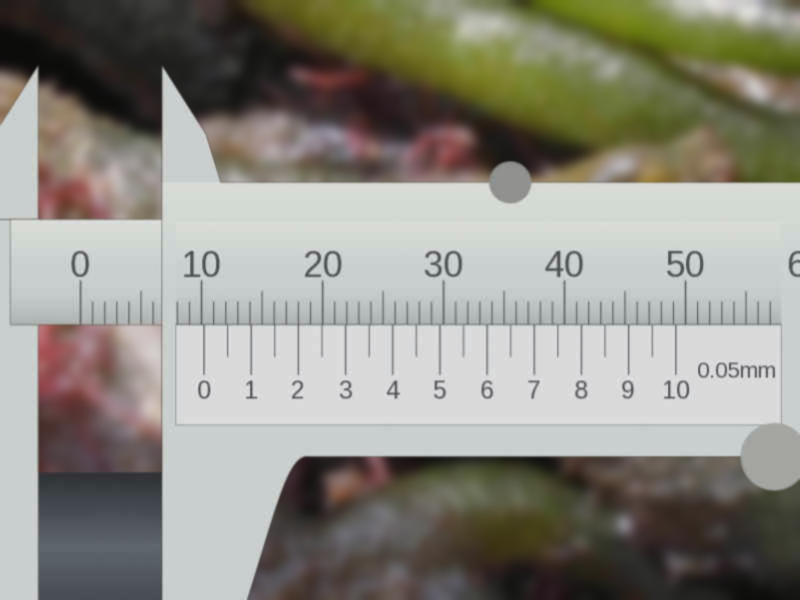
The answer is 10.2 mm
